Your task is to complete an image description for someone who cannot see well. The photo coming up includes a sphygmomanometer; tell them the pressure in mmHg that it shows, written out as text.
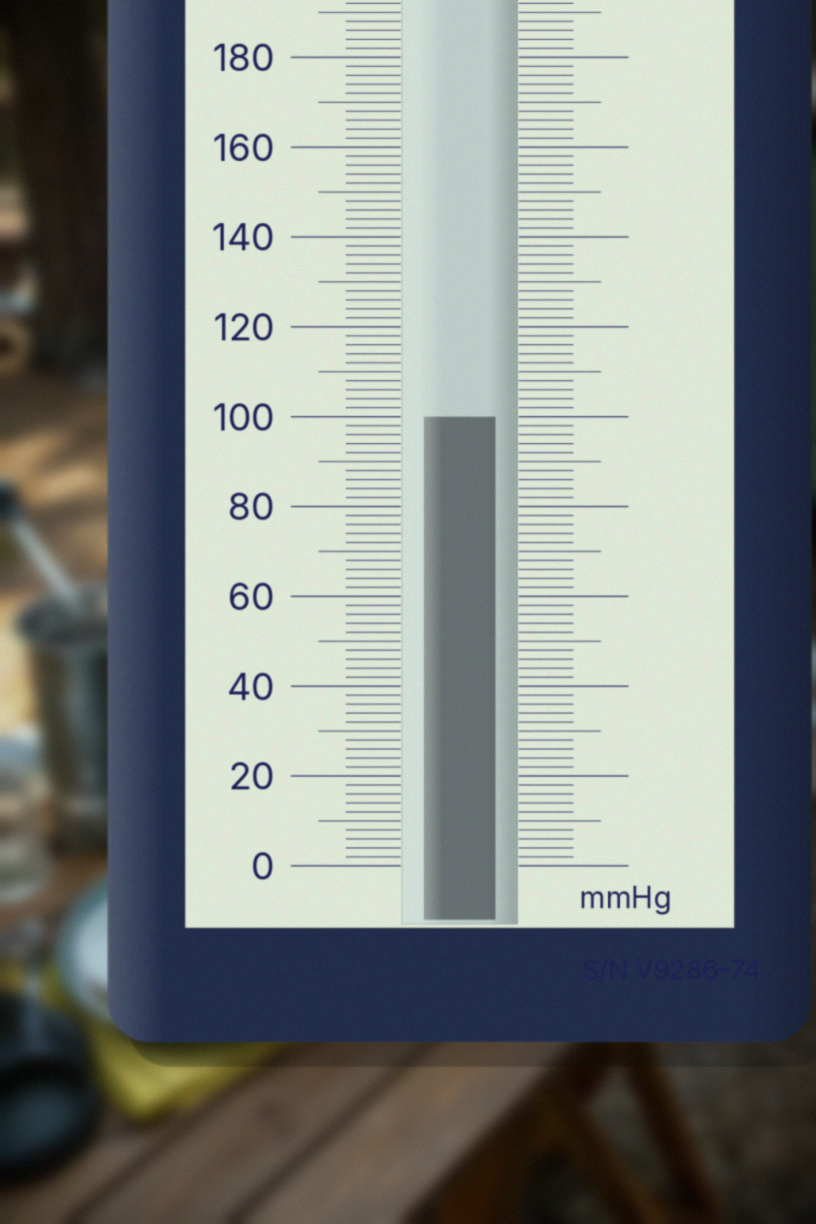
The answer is 100 mmHg
